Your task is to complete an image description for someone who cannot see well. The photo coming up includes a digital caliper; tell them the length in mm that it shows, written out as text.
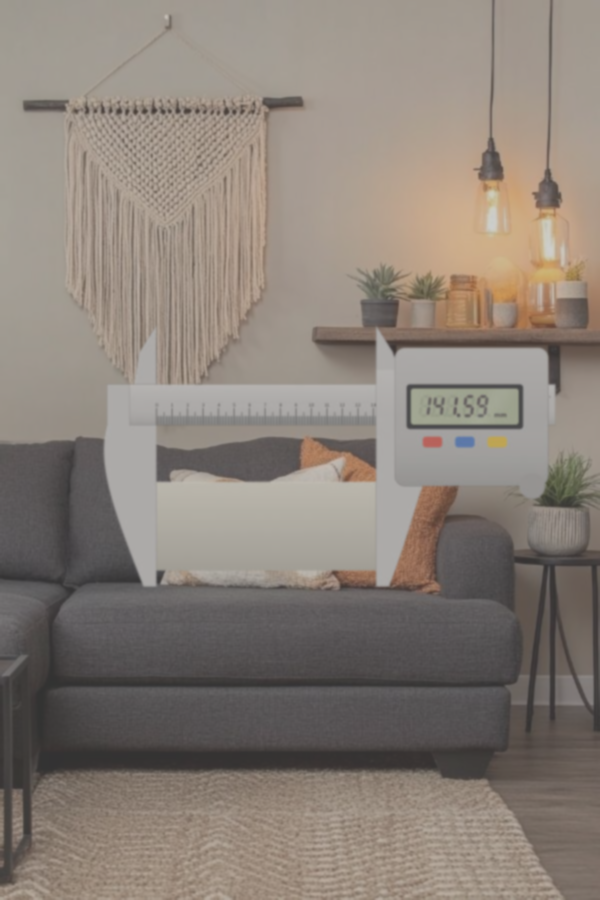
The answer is 141.59 mm
